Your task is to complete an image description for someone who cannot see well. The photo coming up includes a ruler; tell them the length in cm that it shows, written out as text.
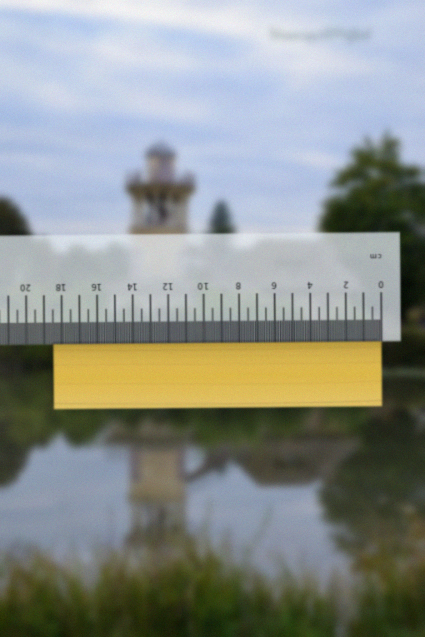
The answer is 18.5 cm
